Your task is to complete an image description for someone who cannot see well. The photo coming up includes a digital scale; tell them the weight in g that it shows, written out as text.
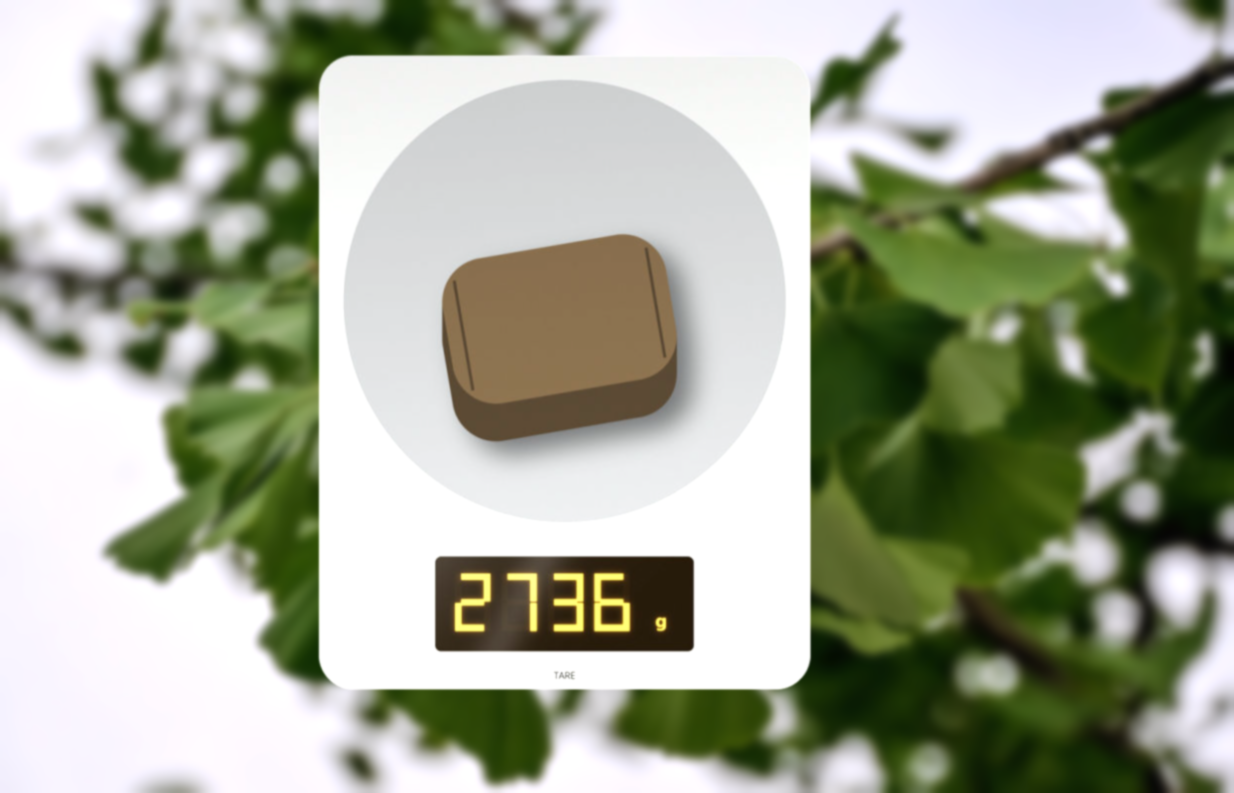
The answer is 2736 g
